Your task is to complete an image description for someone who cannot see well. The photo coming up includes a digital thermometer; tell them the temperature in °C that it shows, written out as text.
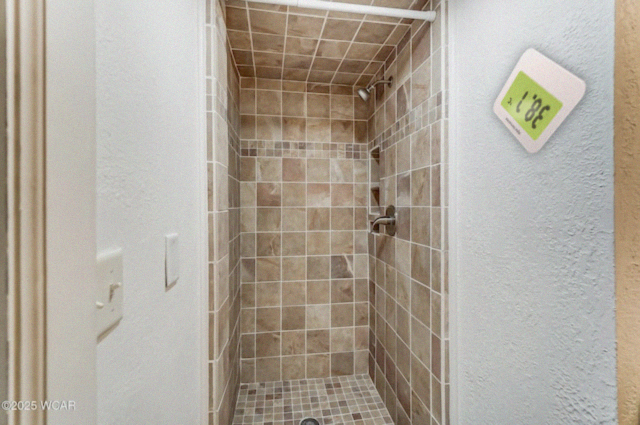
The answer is 38.7 °C
